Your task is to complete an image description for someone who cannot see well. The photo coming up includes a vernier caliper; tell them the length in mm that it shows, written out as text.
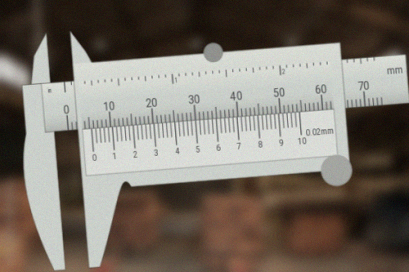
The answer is 5.5 mm
